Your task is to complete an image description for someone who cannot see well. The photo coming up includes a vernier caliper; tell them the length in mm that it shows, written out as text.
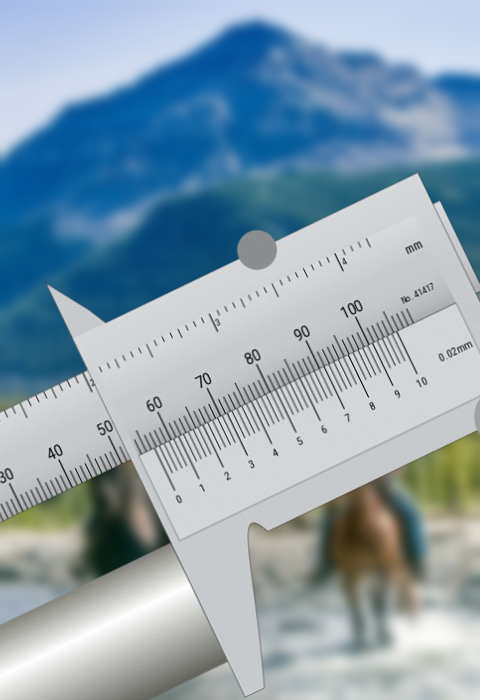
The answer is 56.6 mm
